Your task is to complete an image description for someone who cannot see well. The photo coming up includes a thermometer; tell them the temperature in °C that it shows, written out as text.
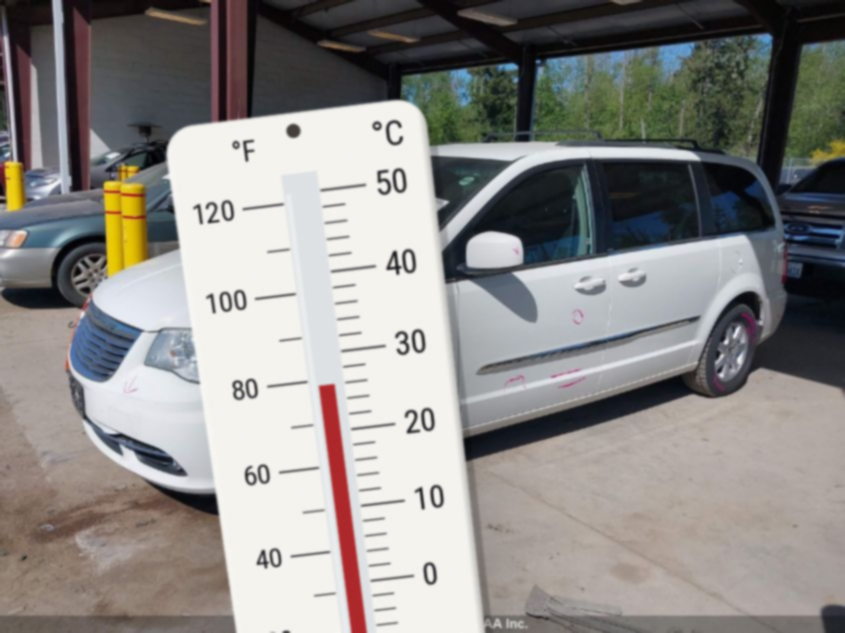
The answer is 26 °C
